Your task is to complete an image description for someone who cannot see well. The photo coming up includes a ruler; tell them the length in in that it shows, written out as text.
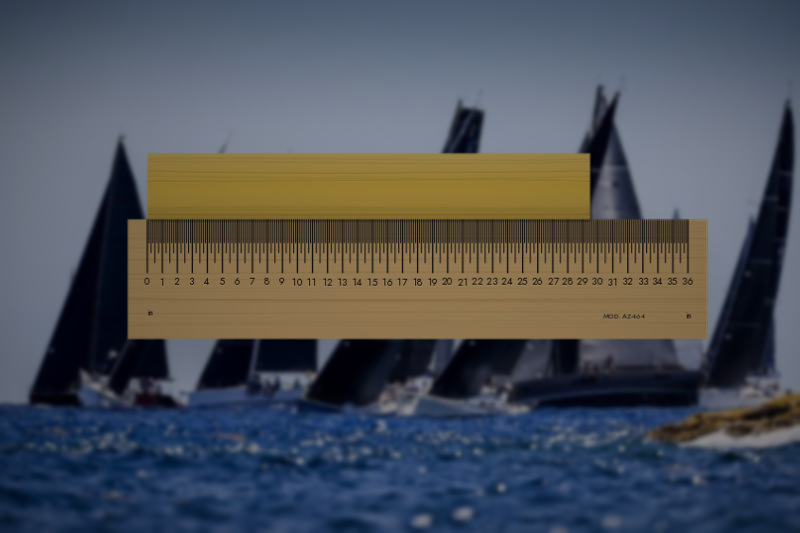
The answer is 29.5 in
